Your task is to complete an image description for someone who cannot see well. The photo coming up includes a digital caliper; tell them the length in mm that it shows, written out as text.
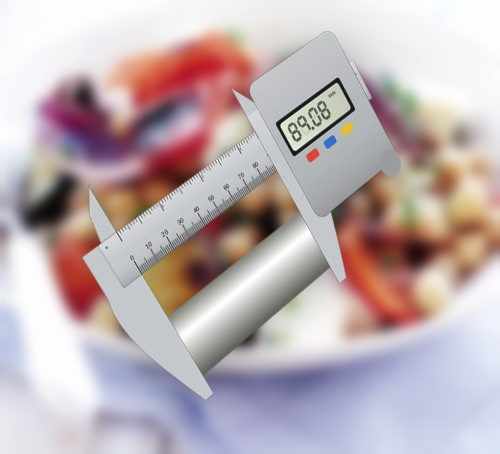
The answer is 89.08 mm
